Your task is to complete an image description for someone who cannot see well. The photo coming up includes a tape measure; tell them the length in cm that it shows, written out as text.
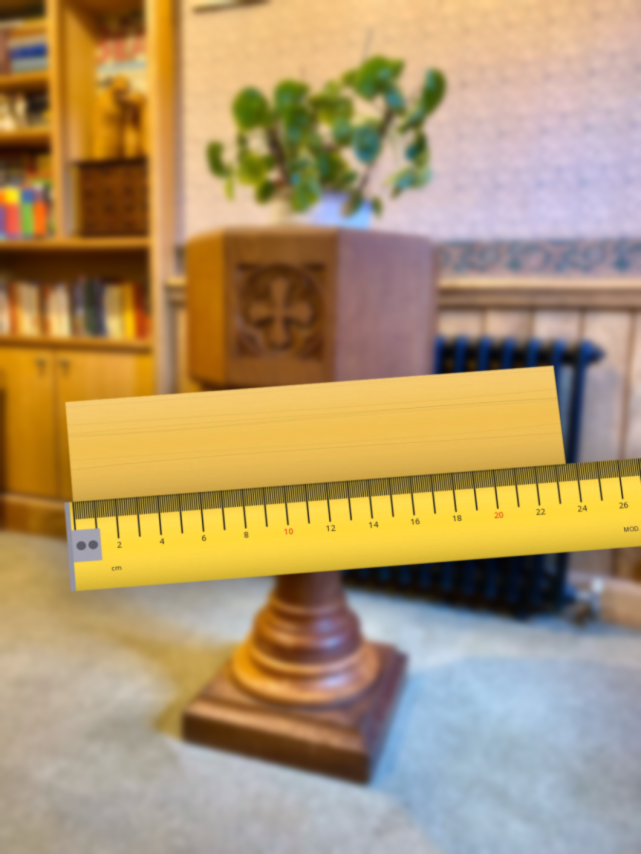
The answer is 23.5 cm
